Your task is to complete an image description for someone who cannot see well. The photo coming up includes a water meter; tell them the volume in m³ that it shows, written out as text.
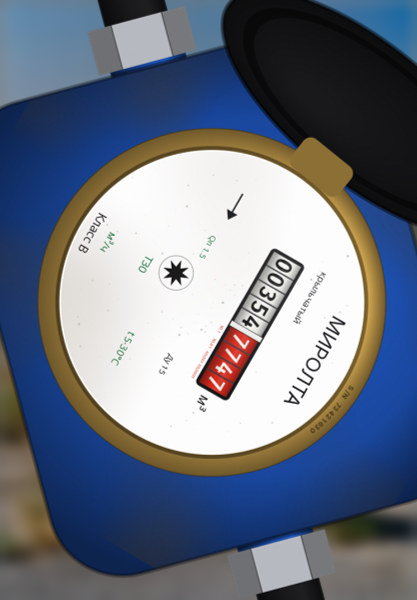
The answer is 354.7747 m³
